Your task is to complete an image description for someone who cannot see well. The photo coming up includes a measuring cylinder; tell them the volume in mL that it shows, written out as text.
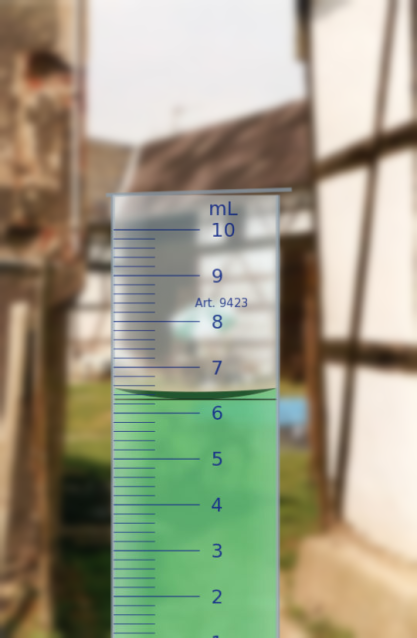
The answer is 6.3 mL
